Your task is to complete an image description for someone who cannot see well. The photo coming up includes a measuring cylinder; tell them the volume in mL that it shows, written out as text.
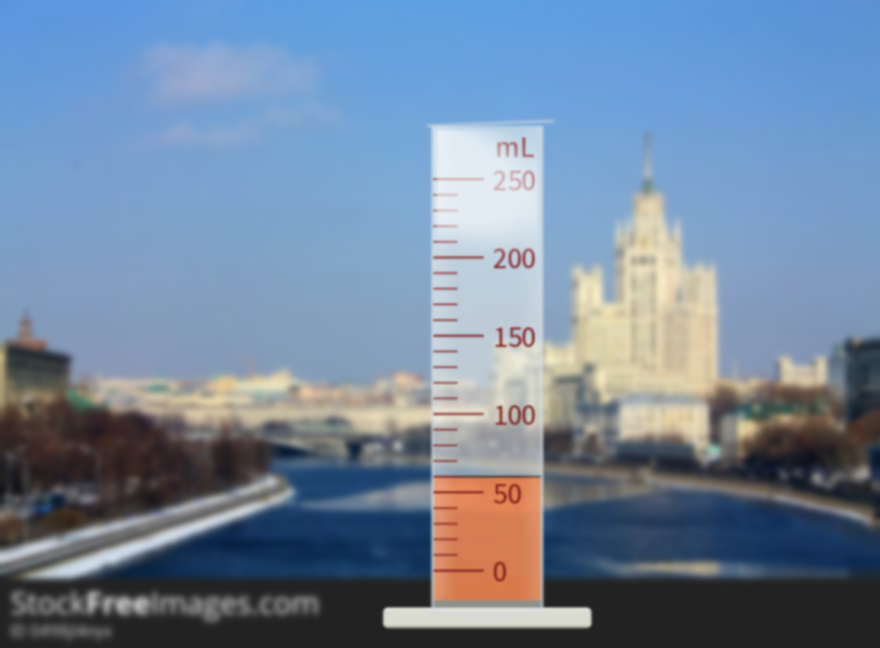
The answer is 60 mL
